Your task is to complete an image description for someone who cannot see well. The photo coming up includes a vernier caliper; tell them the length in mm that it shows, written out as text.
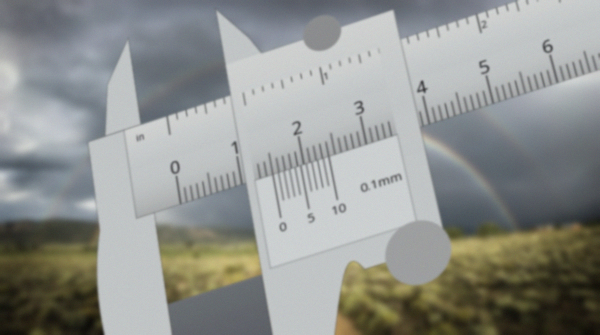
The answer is 15.0 mm
